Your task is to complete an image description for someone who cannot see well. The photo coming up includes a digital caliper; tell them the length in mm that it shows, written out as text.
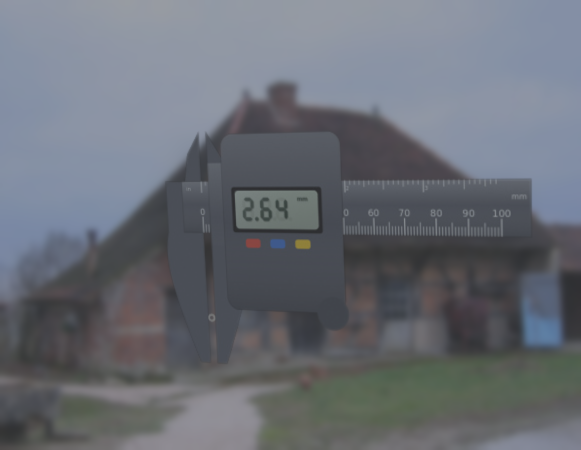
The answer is 2.64 mm
